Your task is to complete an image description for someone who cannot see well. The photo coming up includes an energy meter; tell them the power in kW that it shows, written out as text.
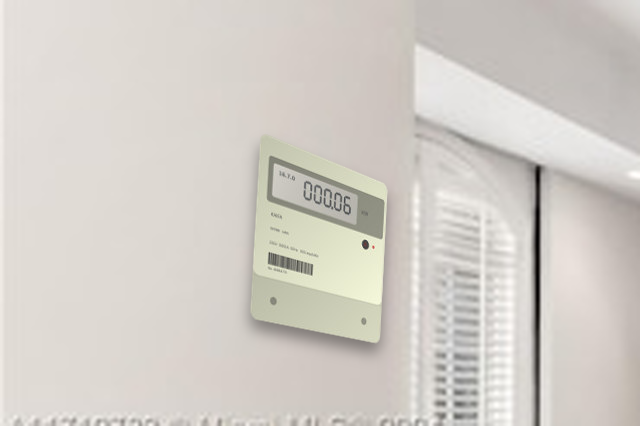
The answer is 0.06 kW
